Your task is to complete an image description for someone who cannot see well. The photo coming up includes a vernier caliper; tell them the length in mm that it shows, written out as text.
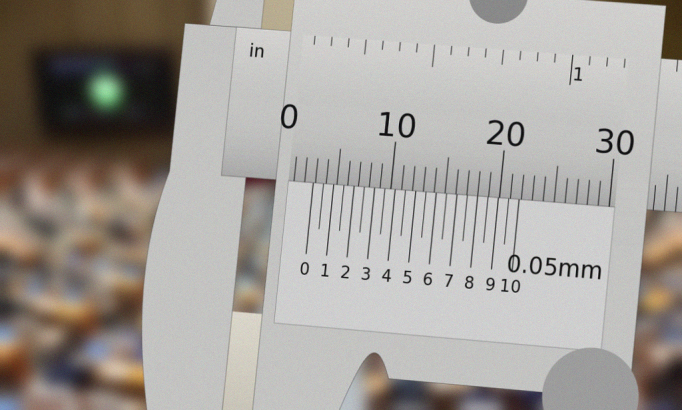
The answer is 2.8 mm
